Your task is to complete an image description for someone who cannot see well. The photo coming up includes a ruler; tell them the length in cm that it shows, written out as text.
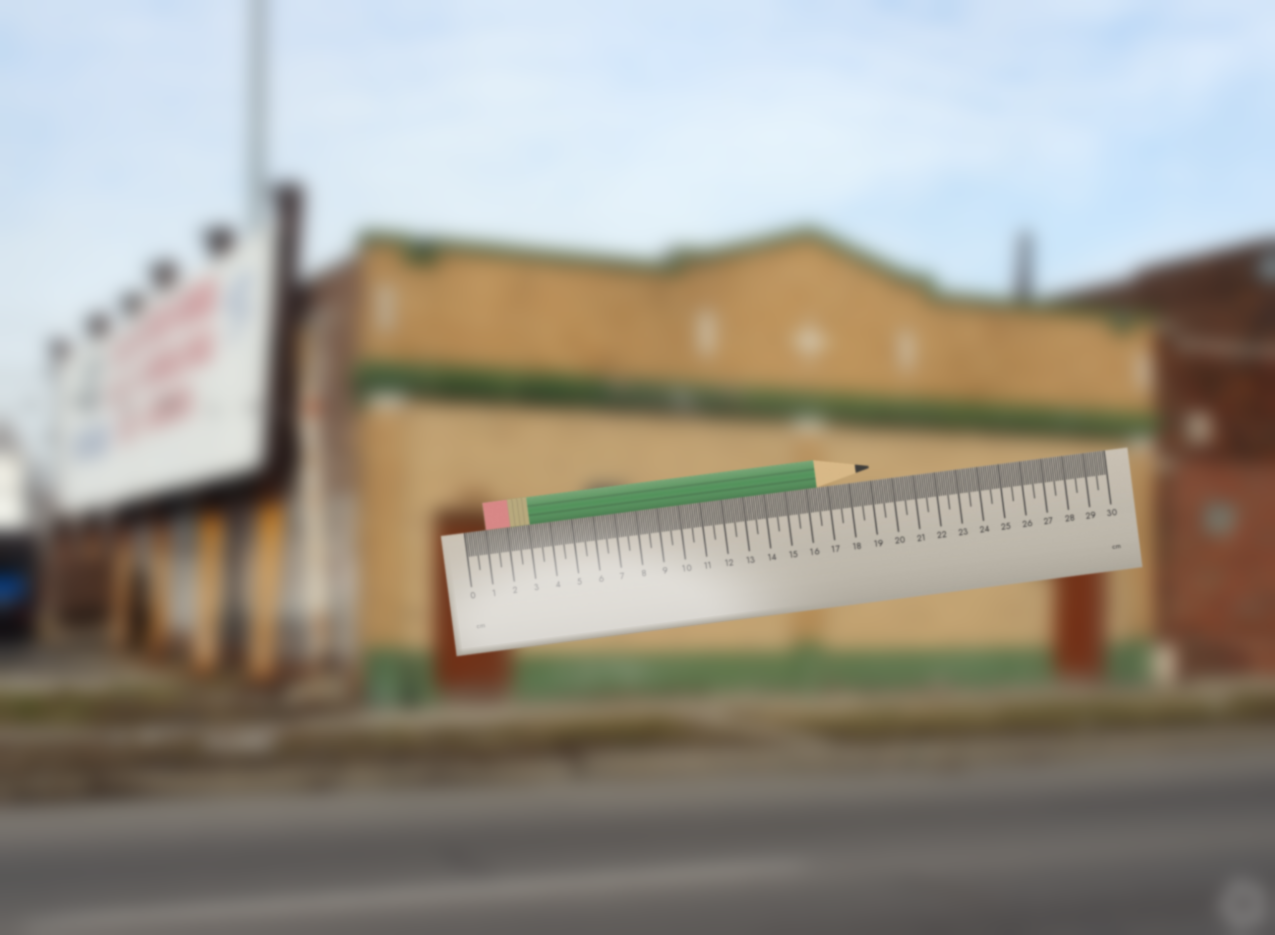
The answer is 18 cm
